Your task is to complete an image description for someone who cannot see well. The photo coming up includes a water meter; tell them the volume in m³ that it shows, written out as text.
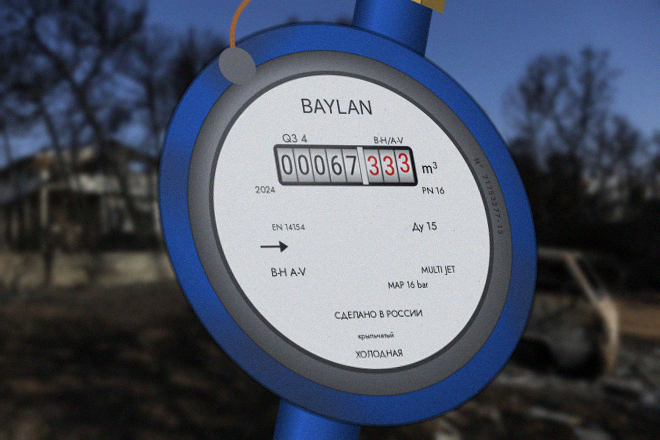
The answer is 67.333 m³
